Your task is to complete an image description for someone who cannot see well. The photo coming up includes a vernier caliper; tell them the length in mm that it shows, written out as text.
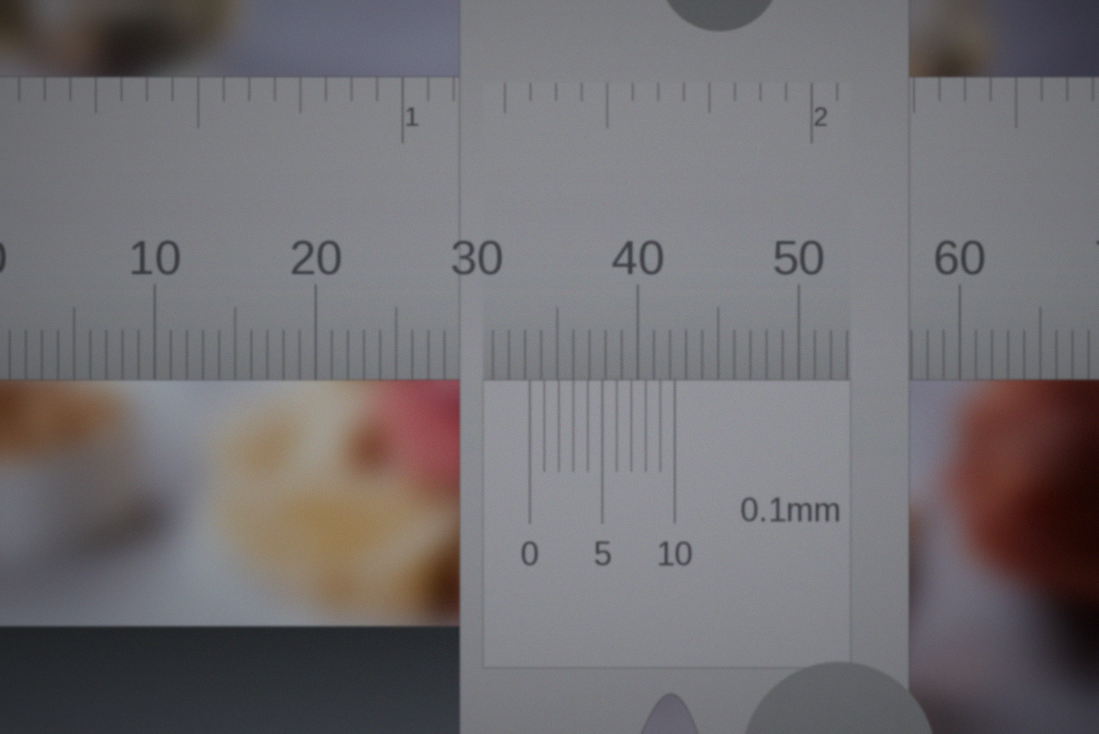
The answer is 33.3 mm
